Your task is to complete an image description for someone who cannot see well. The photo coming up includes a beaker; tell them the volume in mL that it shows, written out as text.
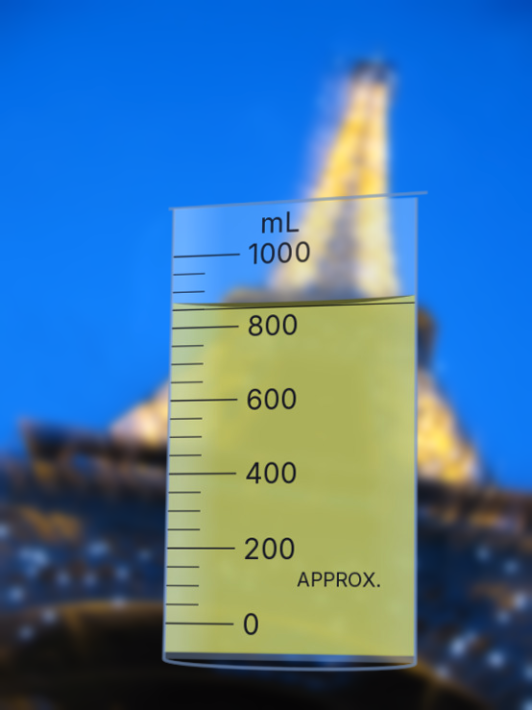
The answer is 850 mL
